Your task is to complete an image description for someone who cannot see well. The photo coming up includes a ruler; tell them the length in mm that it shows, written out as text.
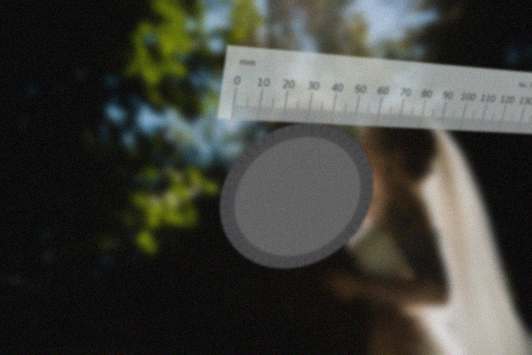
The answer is 65 mm
